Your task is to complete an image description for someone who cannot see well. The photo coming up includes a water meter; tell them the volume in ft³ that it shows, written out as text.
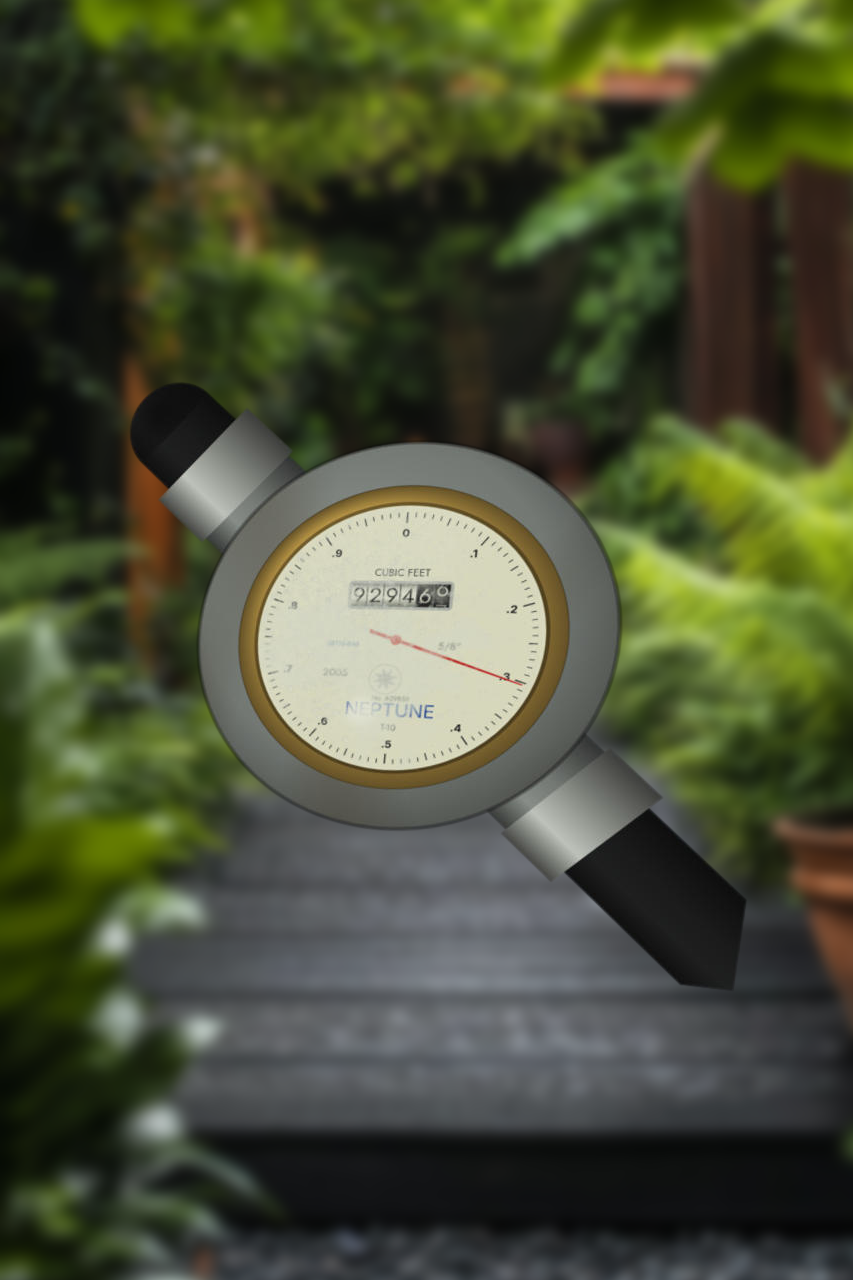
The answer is 929466.30 ft³
